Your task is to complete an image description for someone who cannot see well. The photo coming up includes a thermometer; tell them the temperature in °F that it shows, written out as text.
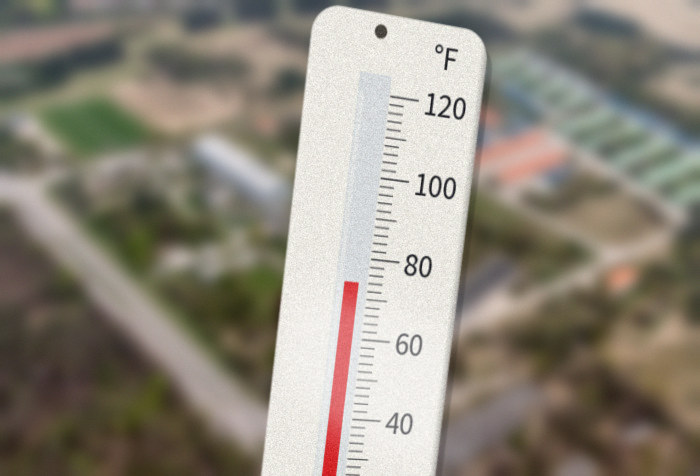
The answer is 74 °F
